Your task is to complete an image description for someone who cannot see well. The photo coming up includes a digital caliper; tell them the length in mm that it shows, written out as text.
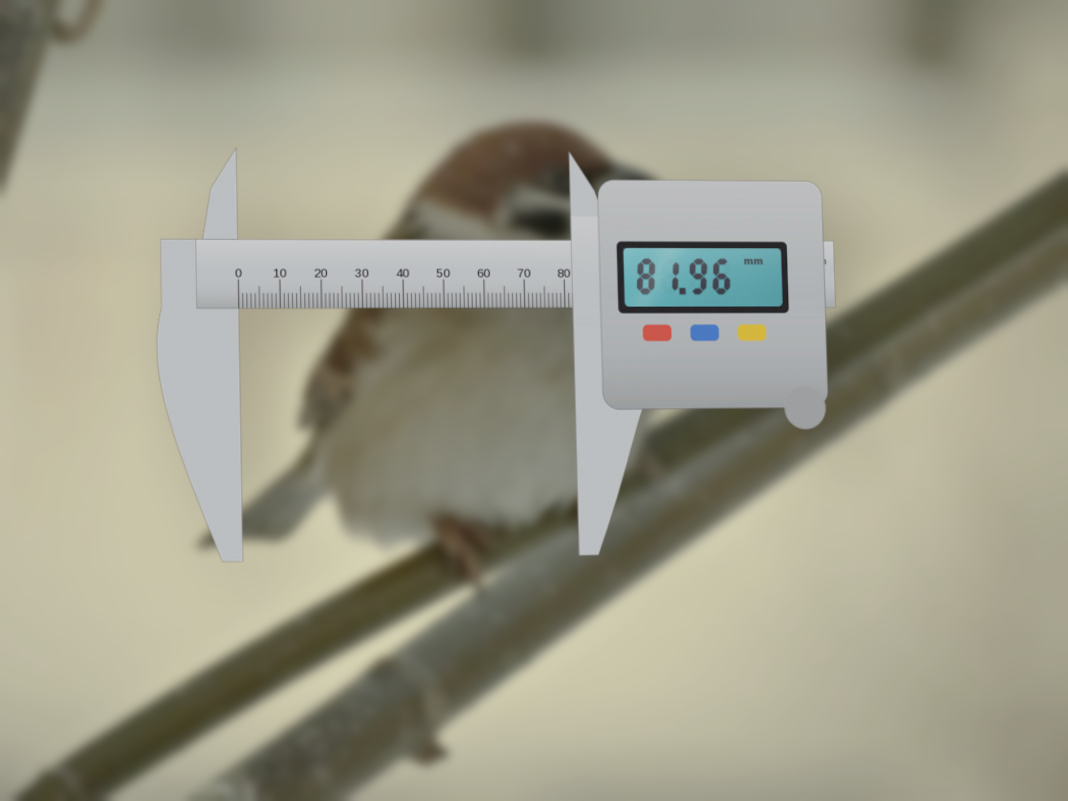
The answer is 81.96 mm
